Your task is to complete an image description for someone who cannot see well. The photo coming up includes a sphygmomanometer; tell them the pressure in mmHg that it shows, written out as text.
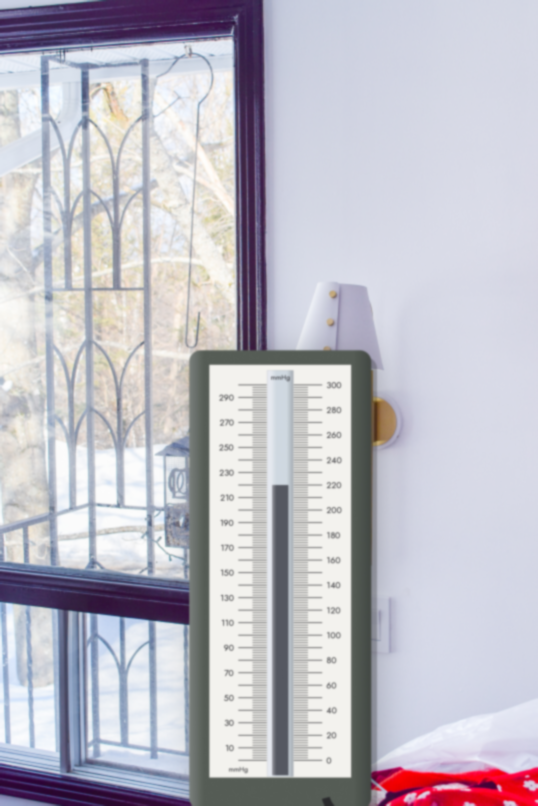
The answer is 220 mmHg
